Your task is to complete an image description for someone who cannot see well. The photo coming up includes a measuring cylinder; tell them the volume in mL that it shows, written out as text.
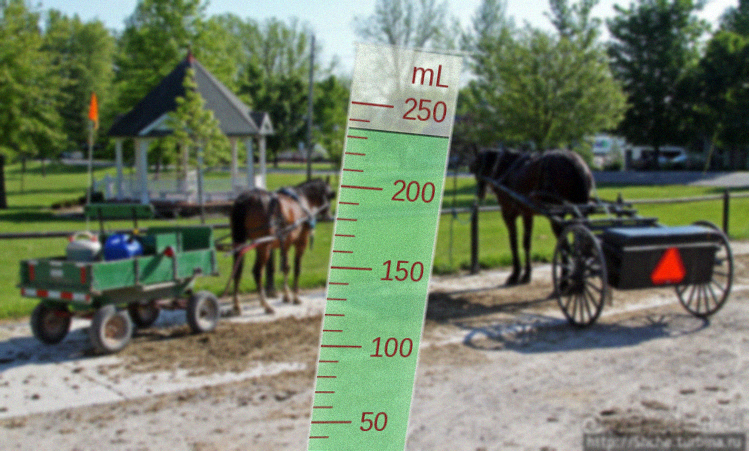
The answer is 235 mL
